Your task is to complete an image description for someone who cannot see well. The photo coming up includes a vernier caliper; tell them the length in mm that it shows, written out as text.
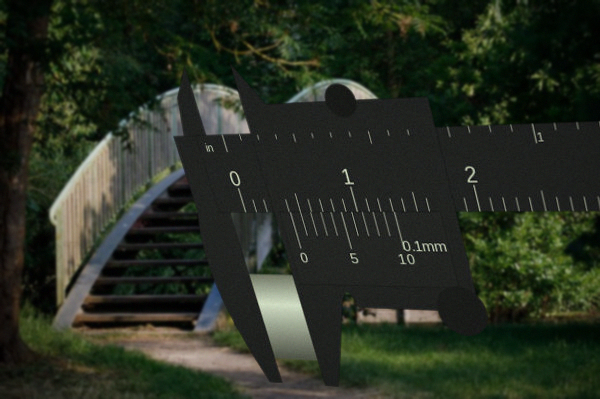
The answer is 4.1 mm
